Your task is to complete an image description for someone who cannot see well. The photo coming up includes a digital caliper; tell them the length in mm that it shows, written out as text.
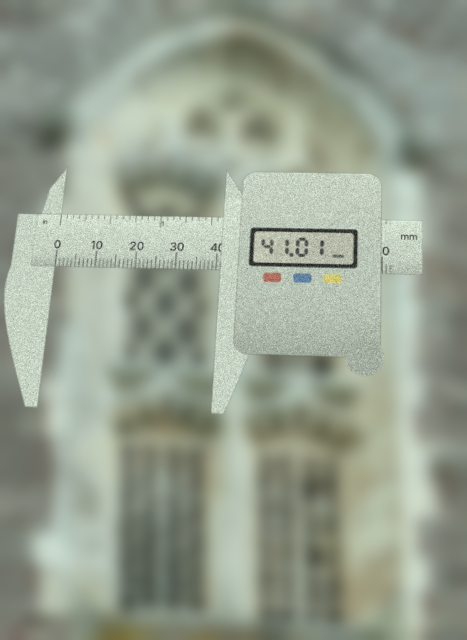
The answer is 41.01 mm
